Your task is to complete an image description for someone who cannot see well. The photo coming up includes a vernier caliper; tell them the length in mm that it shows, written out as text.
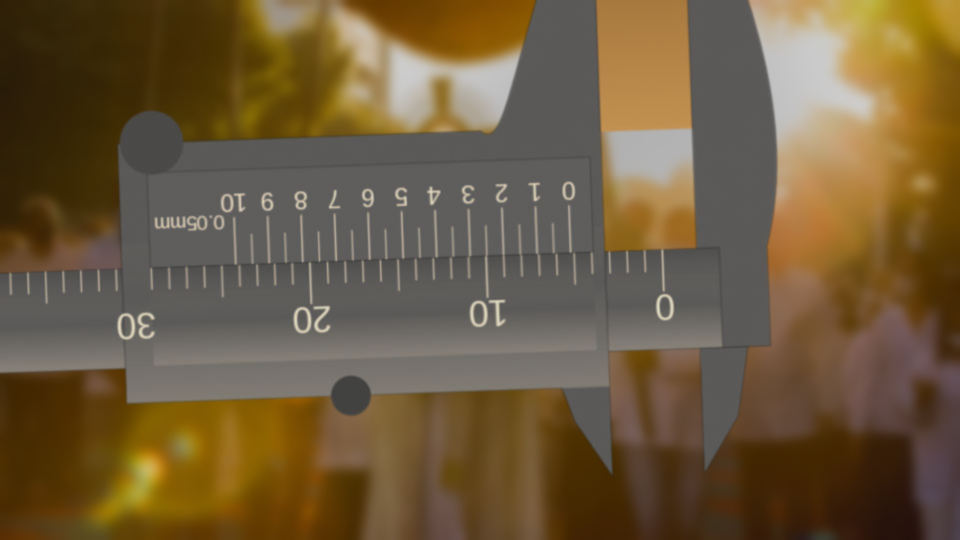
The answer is 5.2 mm
